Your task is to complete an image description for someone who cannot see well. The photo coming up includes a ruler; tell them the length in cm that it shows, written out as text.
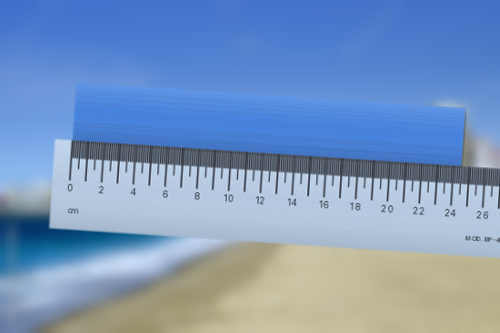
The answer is 24.5 cm
